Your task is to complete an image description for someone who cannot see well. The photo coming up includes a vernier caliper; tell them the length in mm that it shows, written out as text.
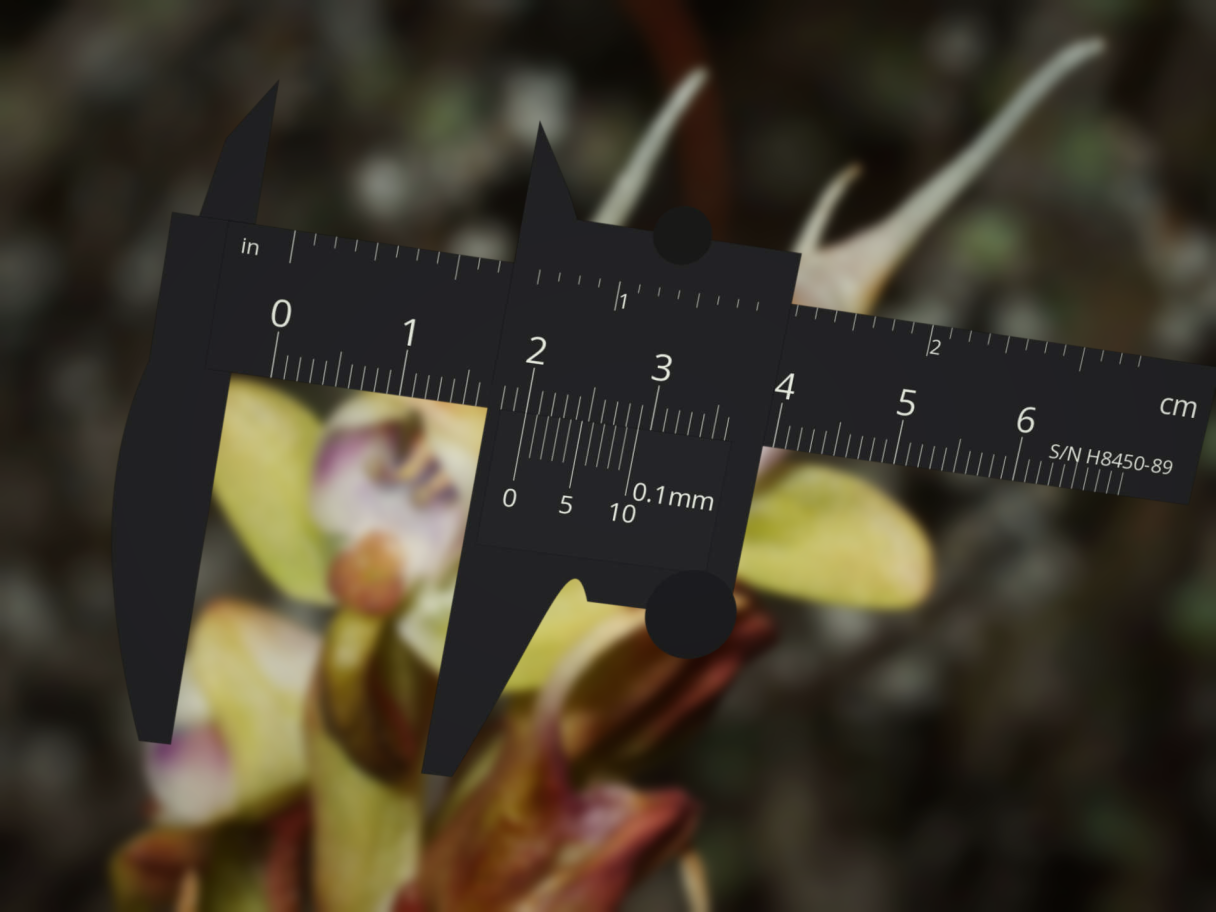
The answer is 20.0 mm
